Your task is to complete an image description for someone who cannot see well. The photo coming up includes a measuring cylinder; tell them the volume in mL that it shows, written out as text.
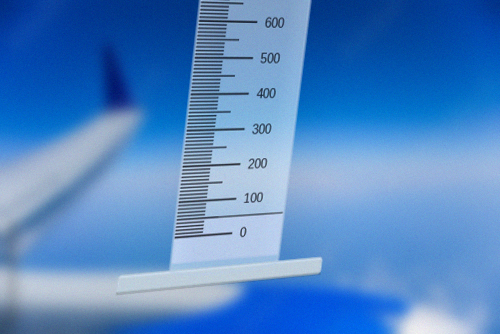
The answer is 50 mL
